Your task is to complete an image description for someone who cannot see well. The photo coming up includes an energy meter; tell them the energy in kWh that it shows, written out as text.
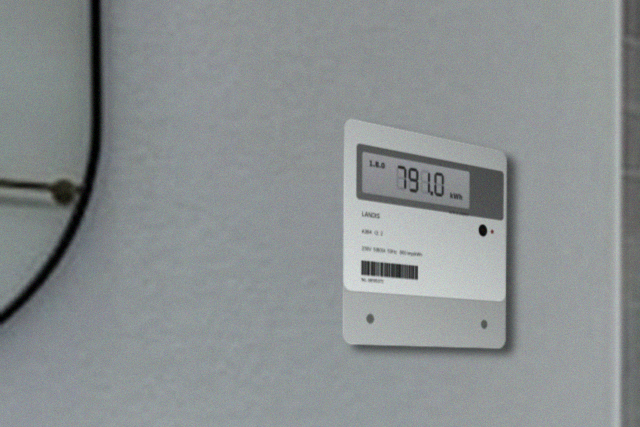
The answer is 791.0 kWh
